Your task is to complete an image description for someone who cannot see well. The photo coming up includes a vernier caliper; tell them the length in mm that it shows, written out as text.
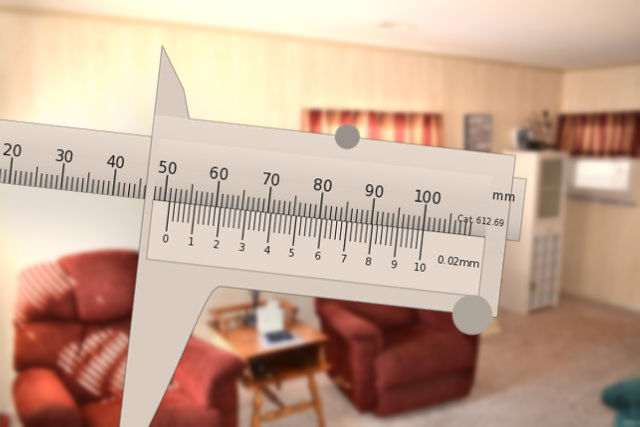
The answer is 51.0 mm
